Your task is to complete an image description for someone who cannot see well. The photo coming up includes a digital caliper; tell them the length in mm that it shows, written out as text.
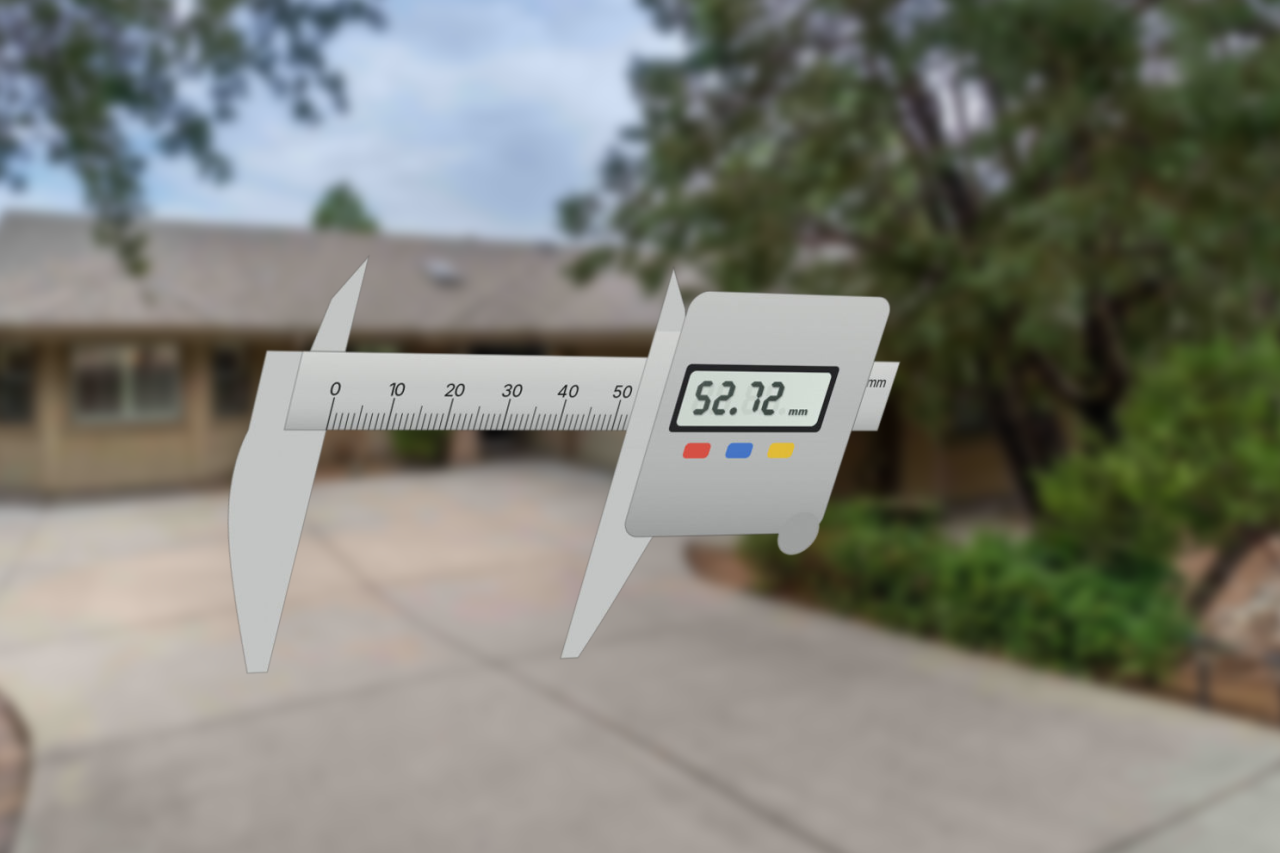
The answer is 52.72 mm
